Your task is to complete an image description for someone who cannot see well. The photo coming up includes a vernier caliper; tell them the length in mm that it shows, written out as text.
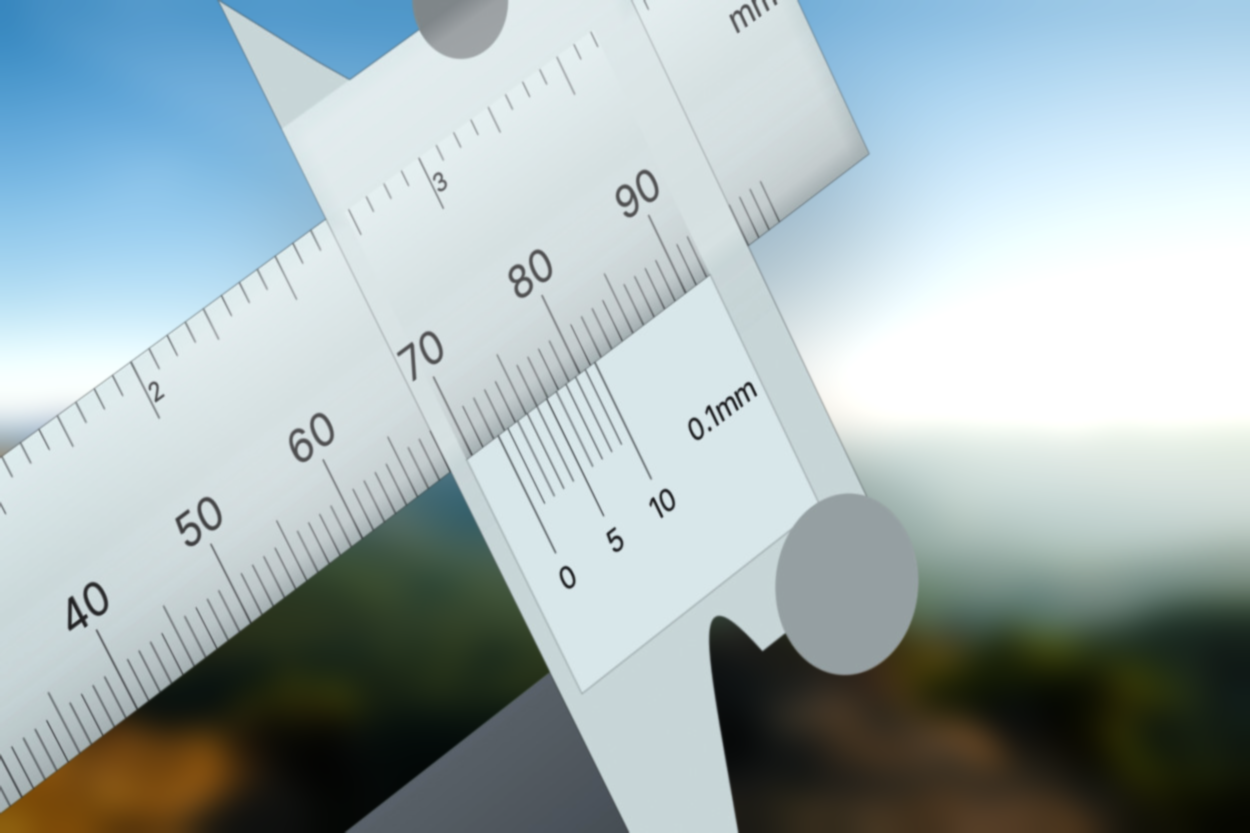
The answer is 72.4 mm
